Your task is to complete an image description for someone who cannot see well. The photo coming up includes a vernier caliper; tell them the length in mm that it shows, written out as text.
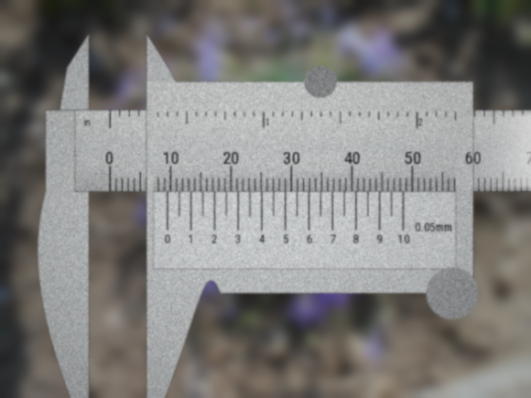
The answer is 9.5 mm
